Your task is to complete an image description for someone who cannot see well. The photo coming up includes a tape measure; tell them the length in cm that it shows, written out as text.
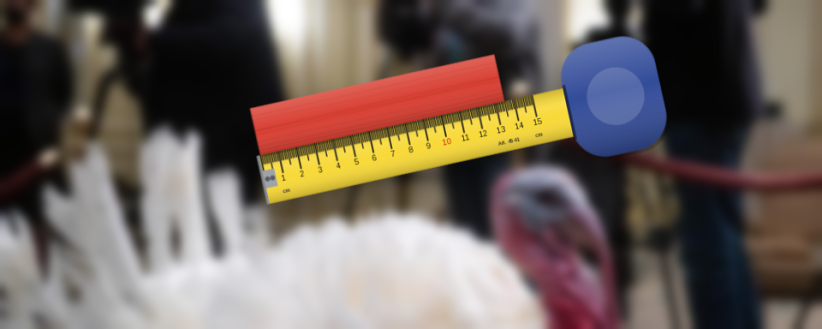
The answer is 13.5 cm
